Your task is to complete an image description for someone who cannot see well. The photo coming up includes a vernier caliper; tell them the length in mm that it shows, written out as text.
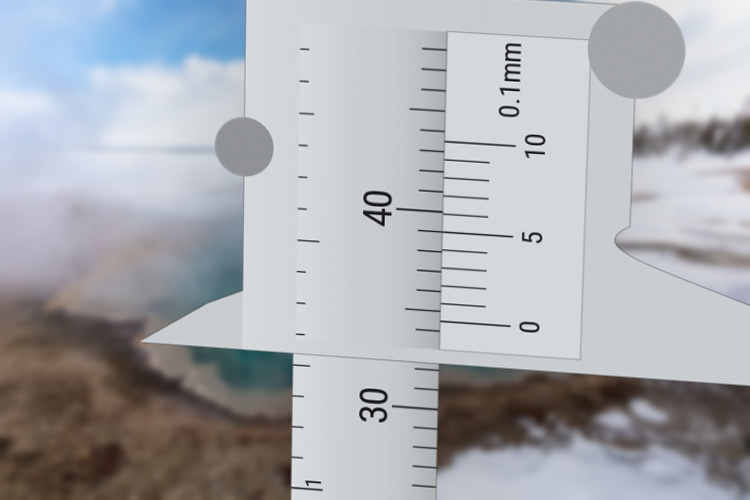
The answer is 34.5 mm
